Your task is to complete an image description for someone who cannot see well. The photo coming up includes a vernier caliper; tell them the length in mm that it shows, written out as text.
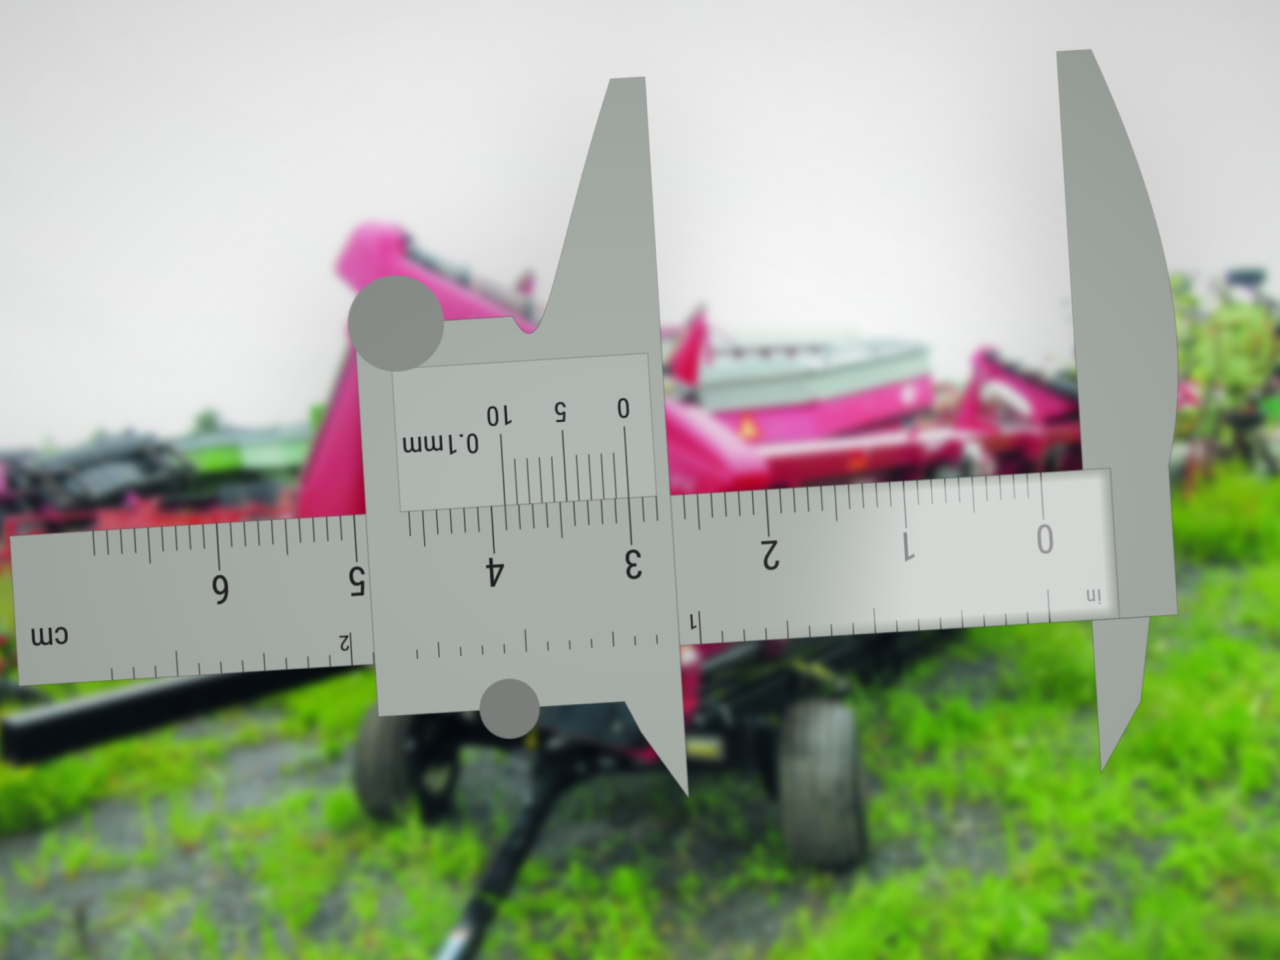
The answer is 30.0 mm
